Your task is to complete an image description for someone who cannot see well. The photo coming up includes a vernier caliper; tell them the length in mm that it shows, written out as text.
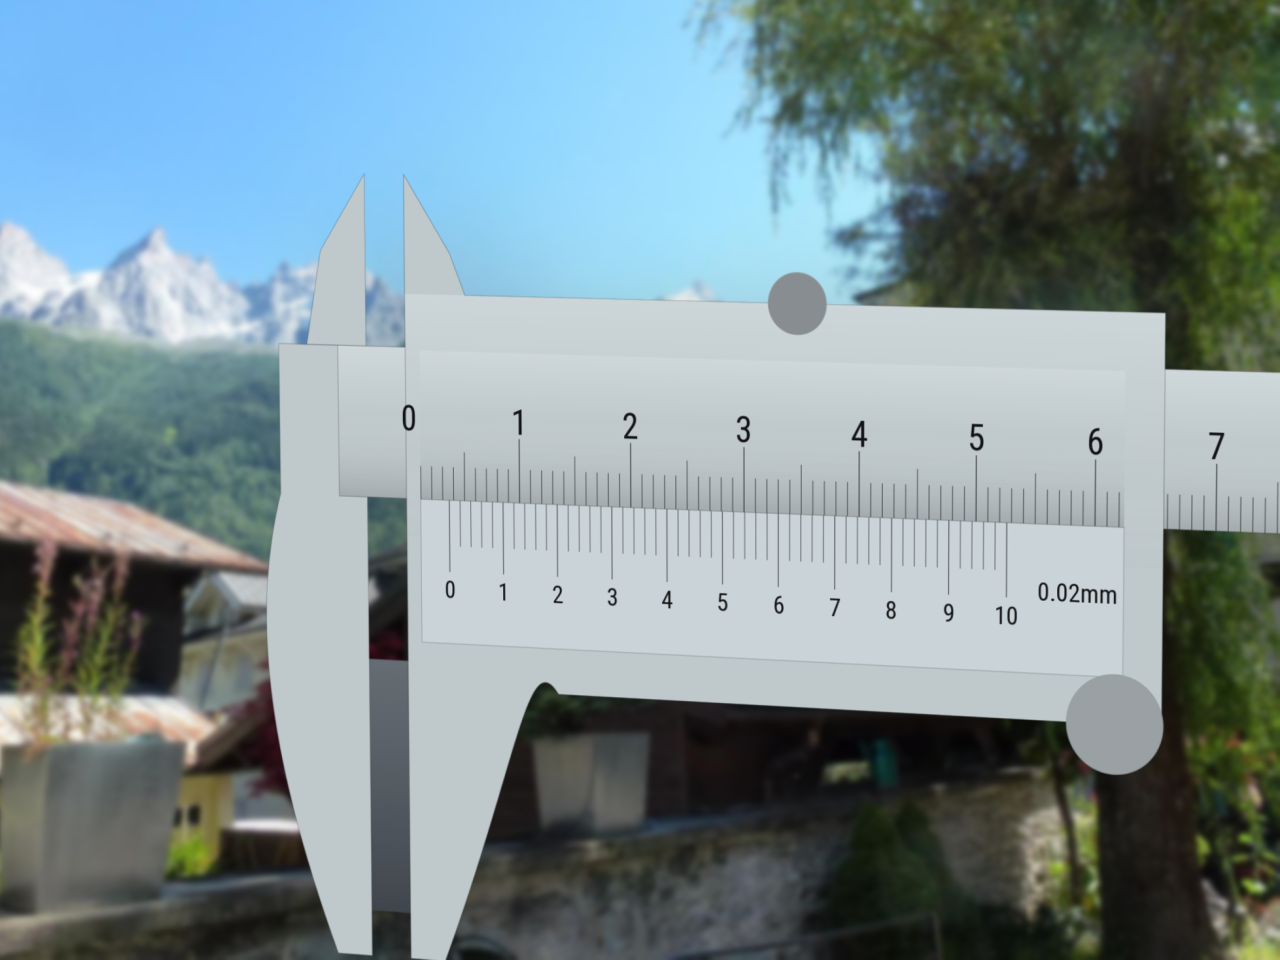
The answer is 3.6 mm
